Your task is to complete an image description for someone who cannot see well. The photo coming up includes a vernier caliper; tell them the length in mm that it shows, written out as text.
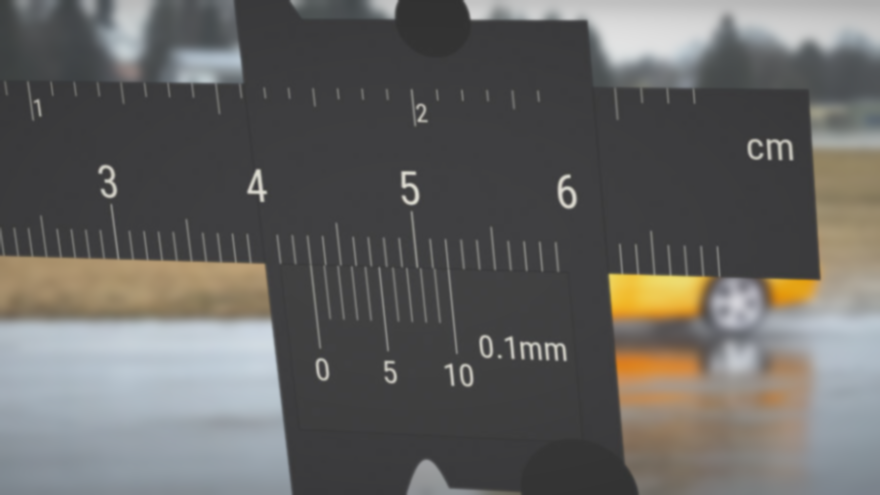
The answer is 43.0 mm
